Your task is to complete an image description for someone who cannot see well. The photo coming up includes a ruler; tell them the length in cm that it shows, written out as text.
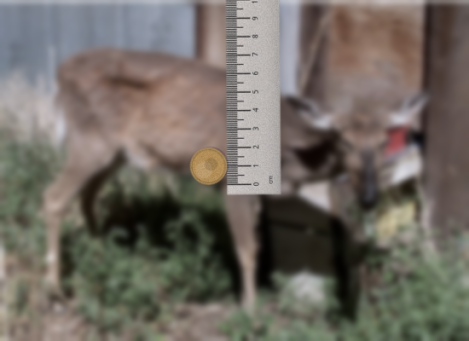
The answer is 2 cm
